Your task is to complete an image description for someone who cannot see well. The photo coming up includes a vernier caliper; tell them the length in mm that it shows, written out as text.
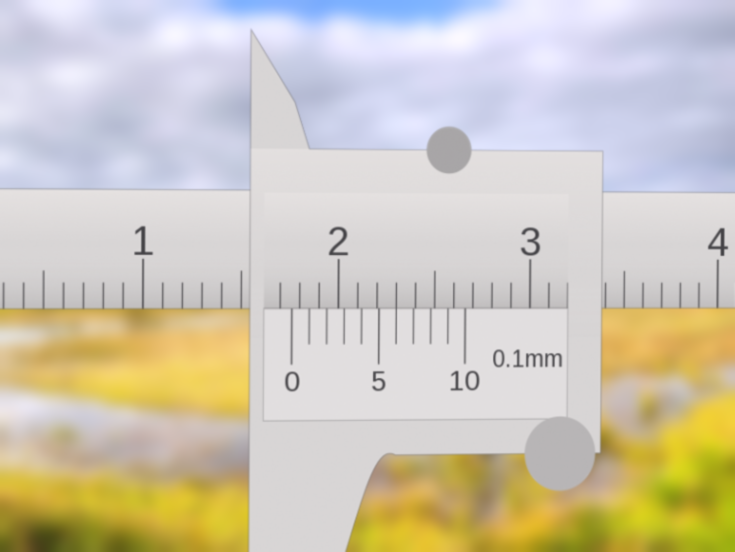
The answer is 17.6 mm
